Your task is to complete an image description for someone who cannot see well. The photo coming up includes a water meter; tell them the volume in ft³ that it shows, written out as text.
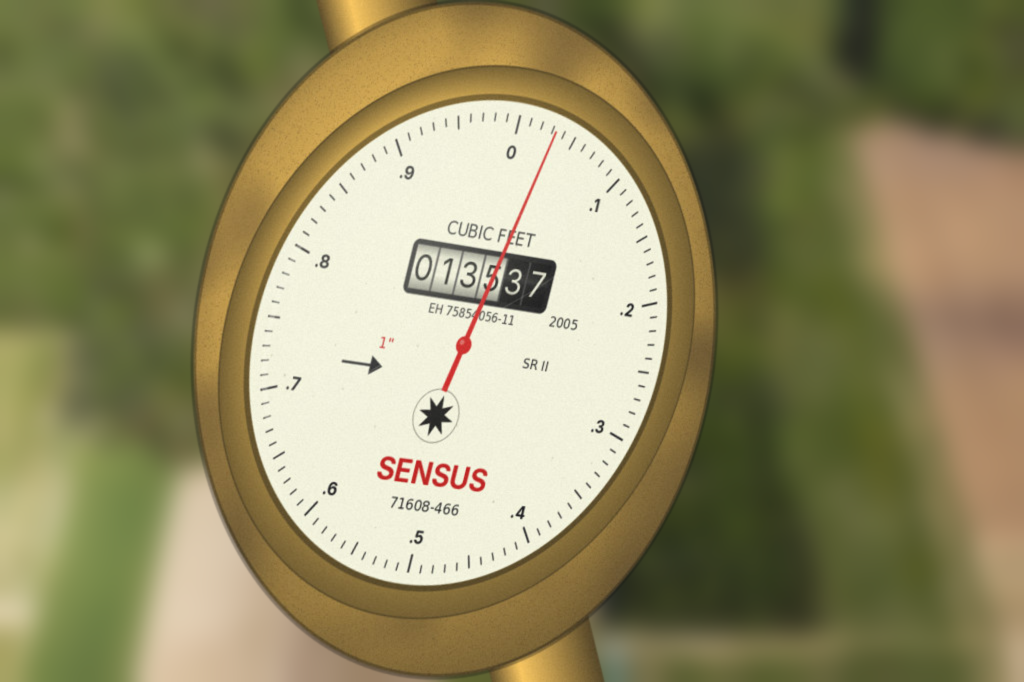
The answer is 13537.03 ft³
